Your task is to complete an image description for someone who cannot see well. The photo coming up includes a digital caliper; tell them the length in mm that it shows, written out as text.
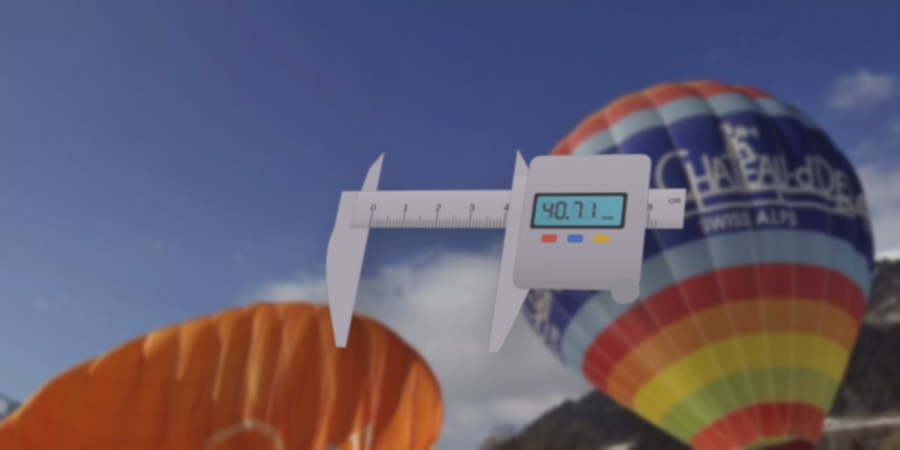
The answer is 40.71 mm
